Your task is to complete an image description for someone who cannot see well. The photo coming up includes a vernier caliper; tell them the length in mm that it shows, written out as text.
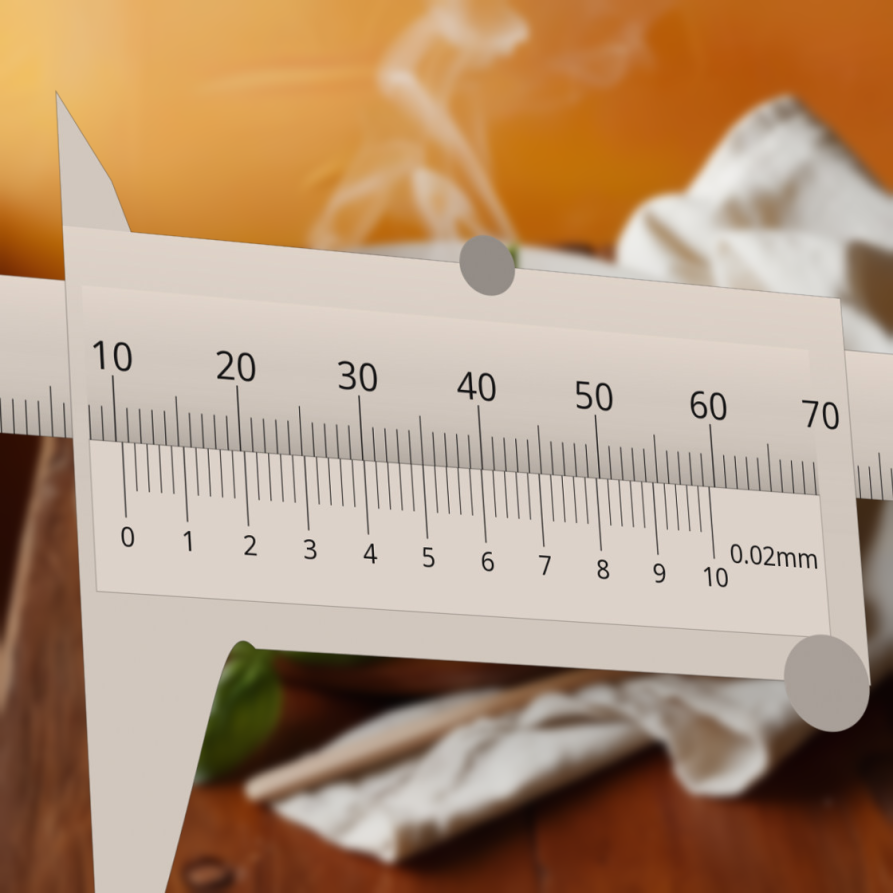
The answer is 10.5 mm
